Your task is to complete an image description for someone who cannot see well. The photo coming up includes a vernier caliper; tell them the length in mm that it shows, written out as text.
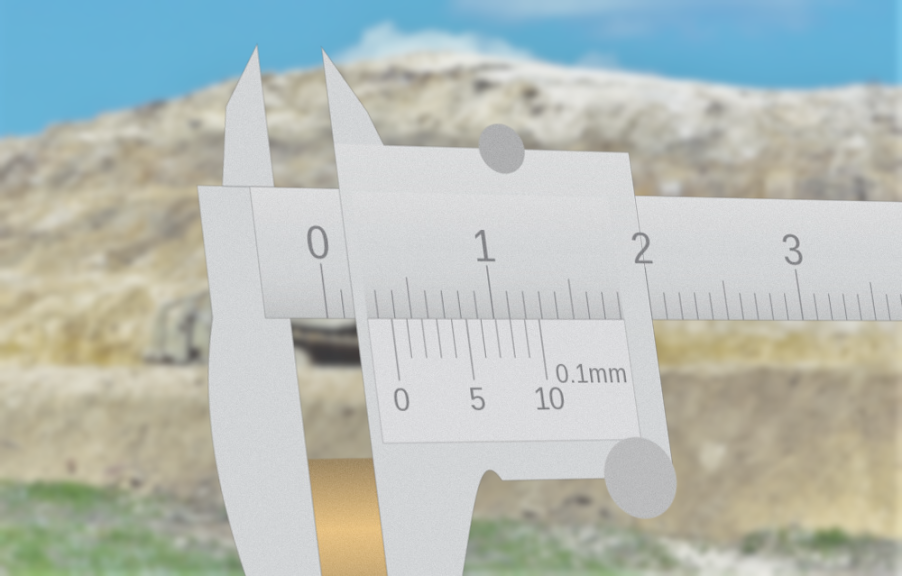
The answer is 3.8 mm
